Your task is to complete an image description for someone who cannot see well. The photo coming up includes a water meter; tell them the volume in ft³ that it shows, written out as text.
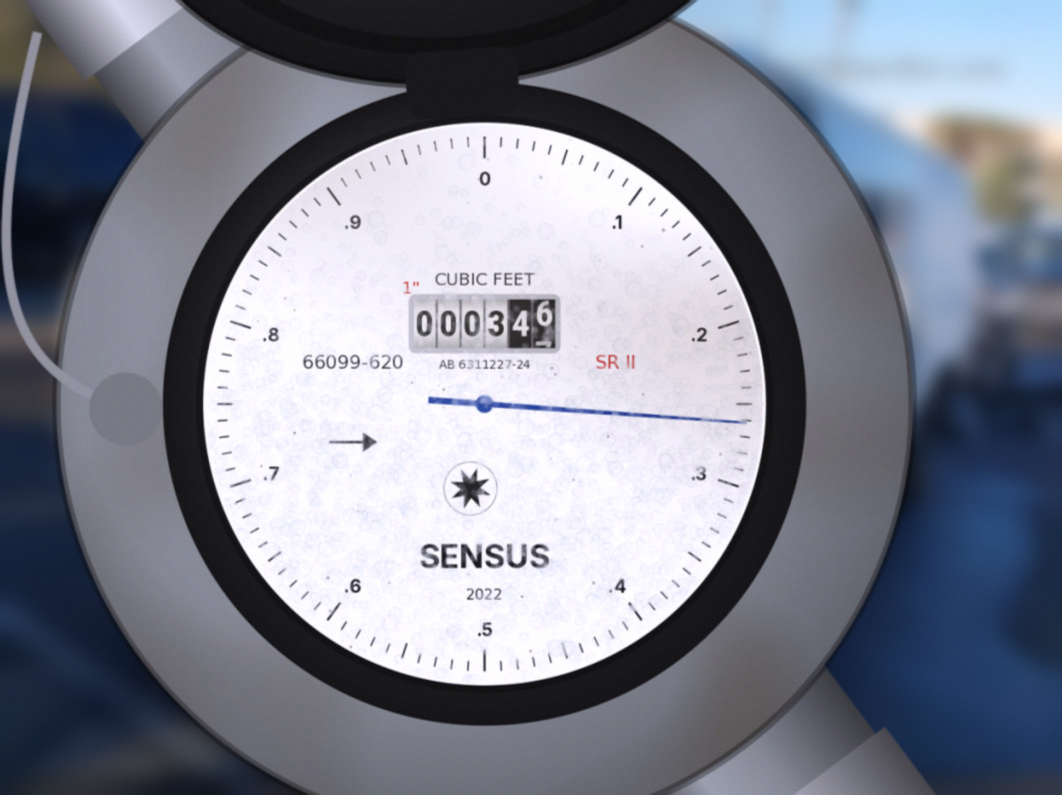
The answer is 346.26 ft³
